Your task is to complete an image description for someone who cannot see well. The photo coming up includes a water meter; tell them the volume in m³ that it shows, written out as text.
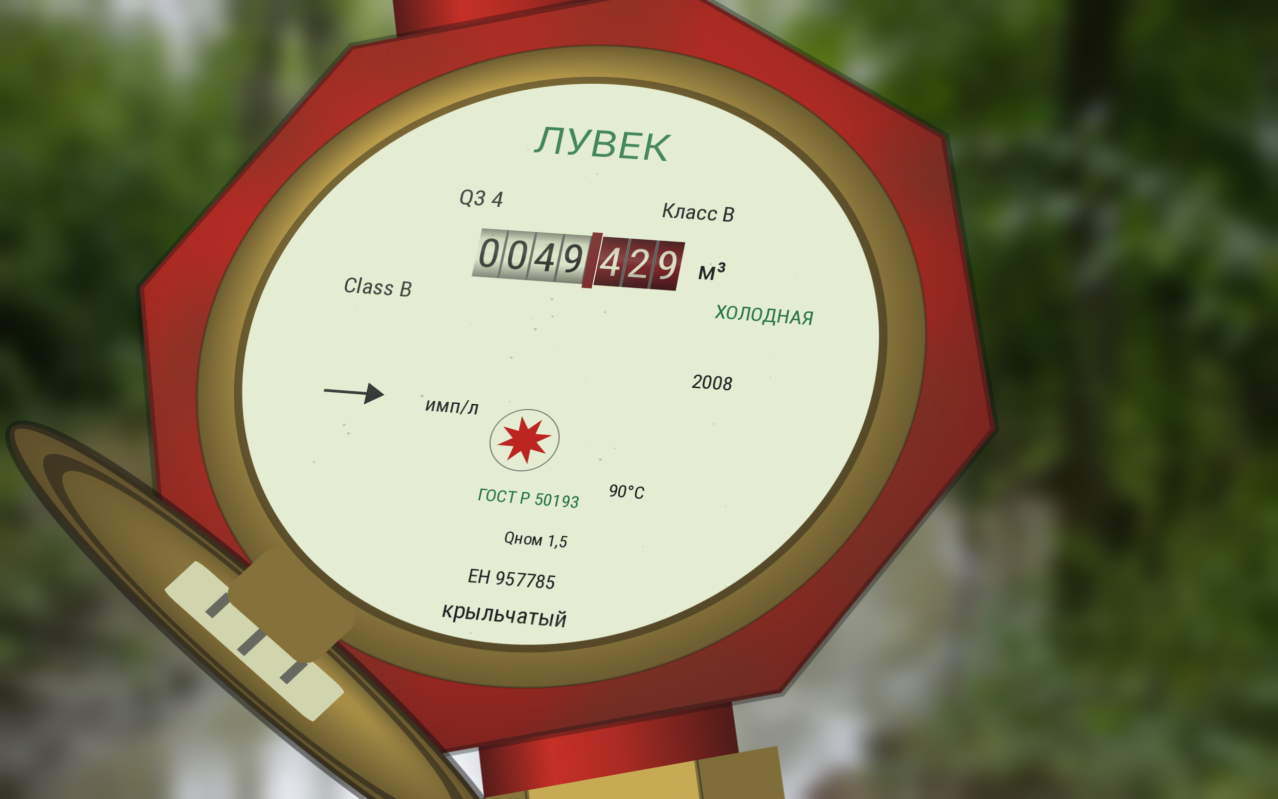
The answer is 49.429 m³
